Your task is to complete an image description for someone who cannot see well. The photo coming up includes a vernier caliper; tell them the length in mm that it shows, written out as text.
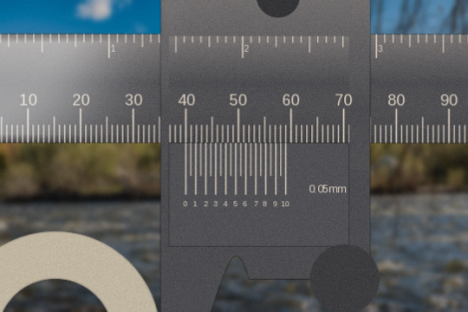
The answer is 40.0 mm
